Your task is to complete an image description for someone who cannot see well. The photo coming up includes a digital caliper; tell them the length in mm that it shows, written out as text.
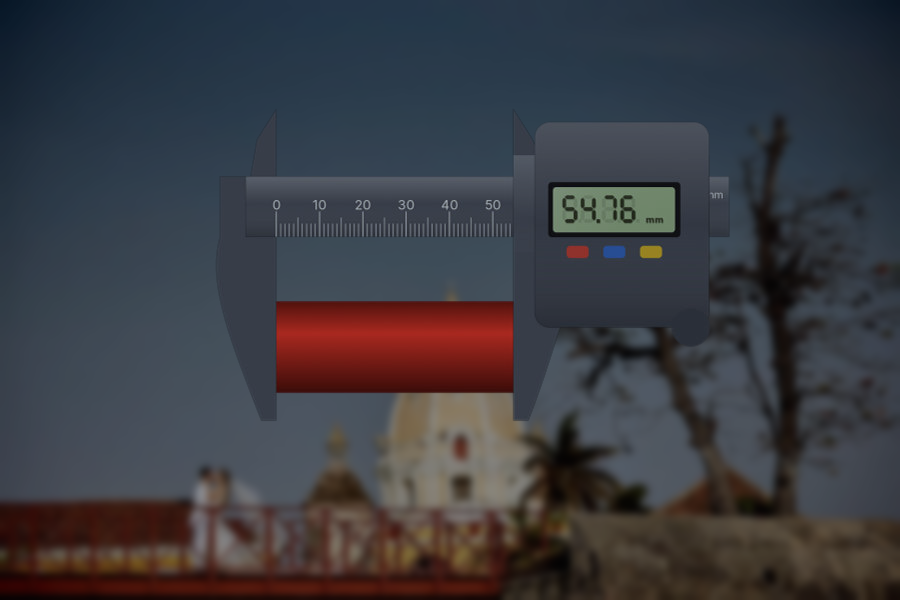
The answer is 54.76 mm
